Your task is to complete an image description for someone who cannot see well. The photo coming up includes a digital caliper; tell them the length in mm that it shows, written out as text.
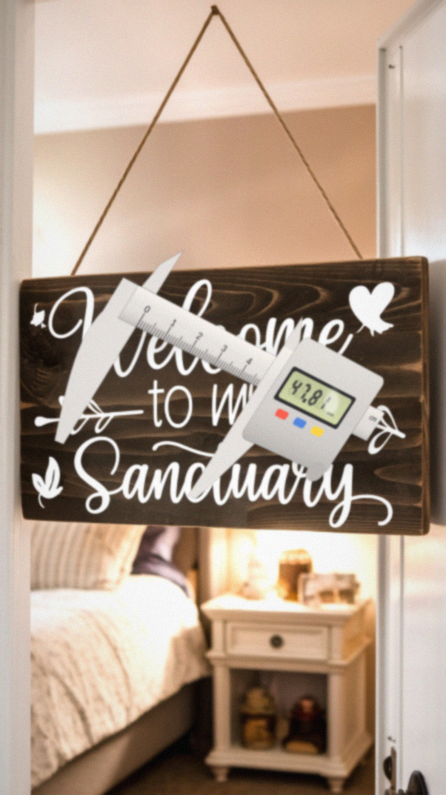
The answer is 47.81 mm
